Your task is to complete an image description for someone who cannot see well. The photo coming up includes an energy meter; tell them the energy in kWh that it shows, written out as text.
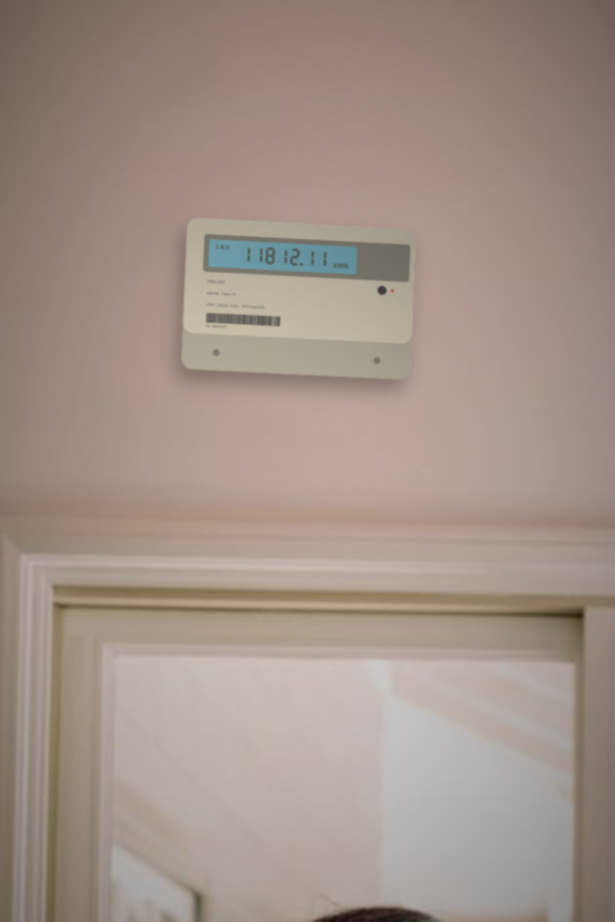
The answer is 11812.11 kWh
